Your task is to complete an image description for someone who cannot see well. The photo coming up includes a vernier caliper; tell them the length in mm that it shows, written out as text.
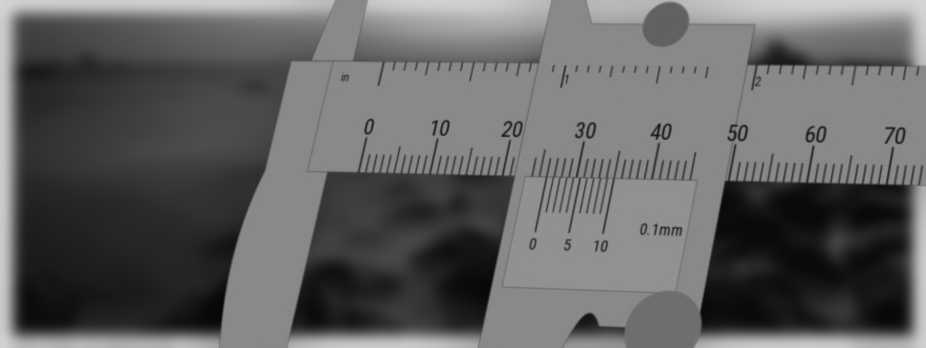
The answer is 26.0 mm
